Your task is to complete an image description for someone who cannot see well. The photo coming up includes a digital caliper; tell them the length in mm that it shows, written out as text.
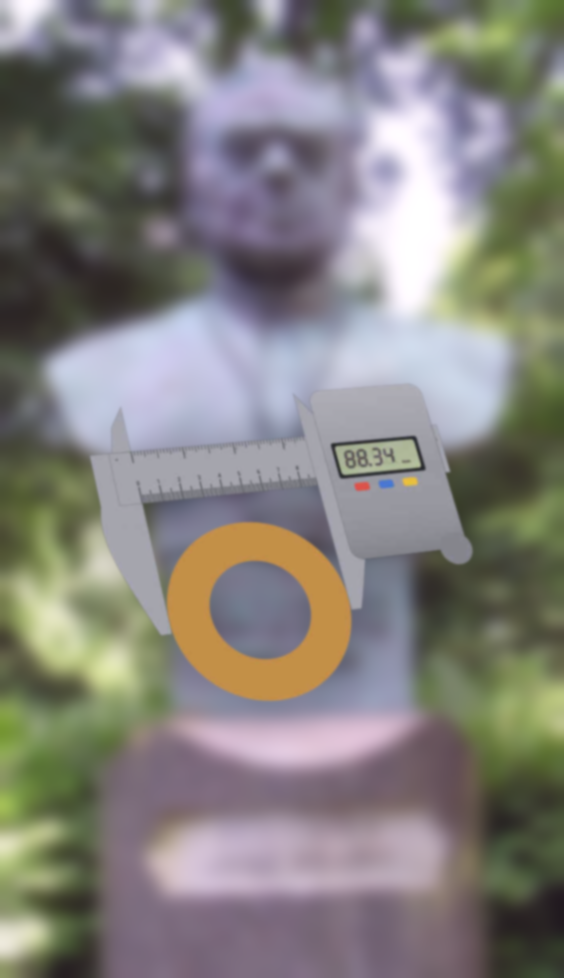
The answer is 88.34 mm
